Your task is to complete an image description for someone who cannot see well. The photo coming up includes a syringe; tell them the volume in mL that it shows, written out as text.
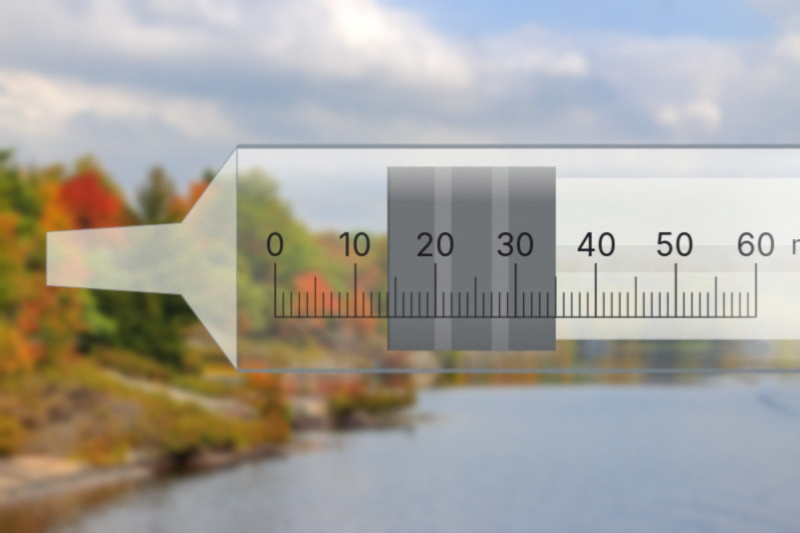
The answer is 14 mL
